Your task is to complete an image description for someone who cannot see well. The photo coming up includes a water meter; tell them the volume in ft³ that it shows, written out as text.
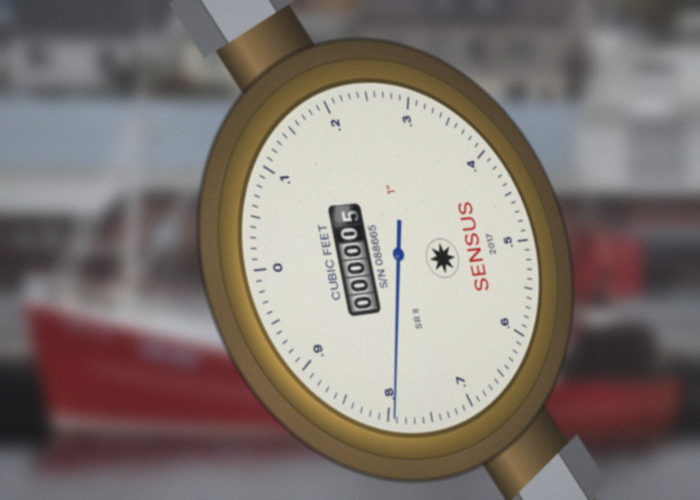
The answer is 4.79 ft³
